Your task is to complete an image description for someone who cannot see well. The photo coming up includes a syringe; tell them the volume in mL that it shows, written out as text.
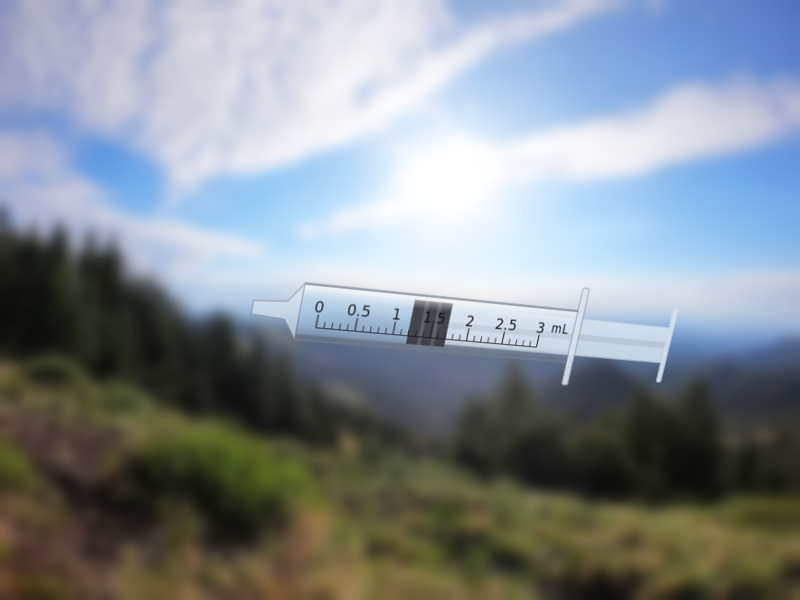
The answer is 1.2 mL
